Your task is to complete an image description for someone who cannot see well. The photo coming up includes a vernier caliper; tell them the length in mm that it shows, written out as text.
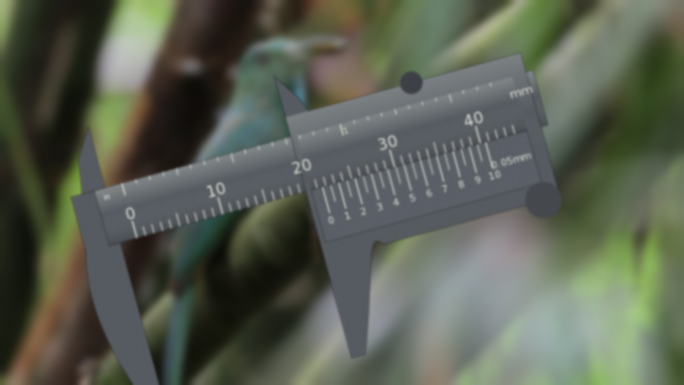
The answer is 21.6 mm
